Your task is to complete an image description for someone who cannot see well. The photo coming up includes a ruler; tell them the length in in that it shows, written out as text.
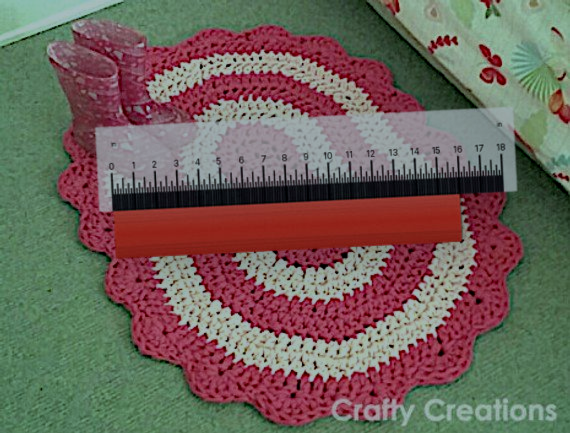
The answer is 16 in
